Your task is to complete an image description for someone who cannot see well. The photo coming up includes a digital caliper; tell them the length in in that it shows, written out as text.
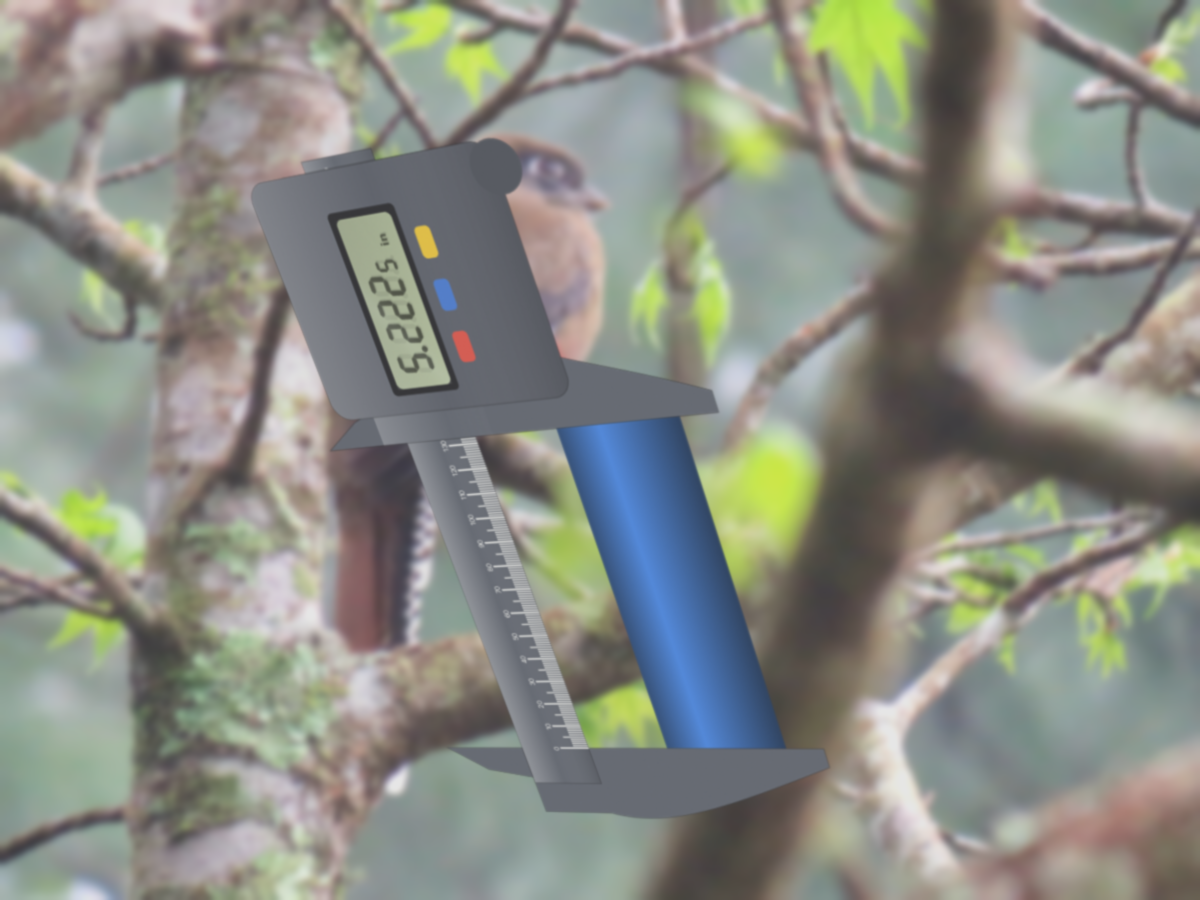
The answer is 5.2225 in
